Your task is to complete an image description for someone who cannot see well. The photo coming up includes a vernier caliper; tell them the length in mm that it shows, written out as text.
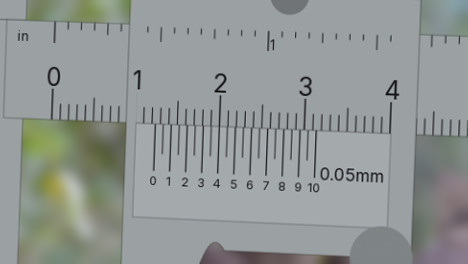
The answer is 12.4 mm
